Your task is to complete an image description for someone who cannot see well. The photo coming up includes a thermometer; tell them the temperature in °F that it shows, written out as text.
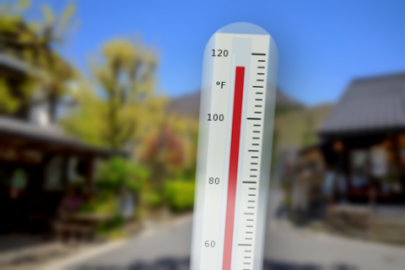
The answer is 116 °F
